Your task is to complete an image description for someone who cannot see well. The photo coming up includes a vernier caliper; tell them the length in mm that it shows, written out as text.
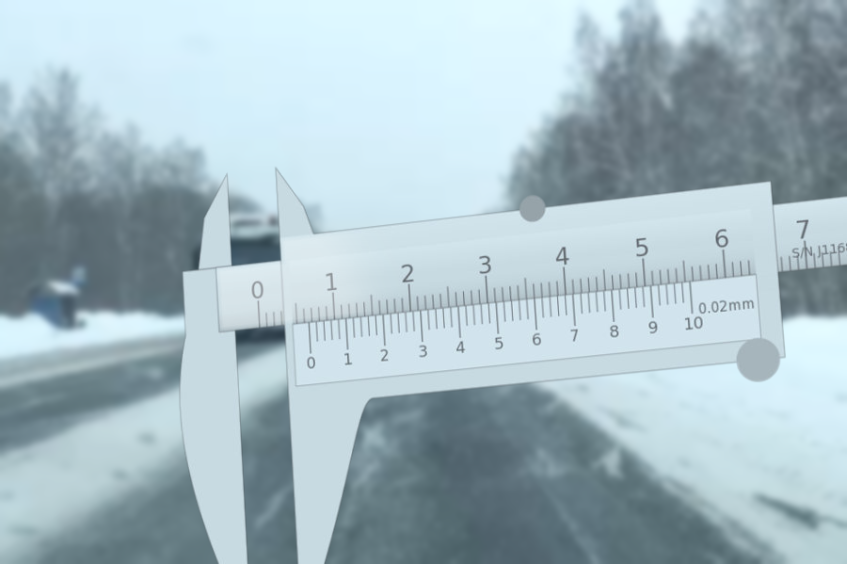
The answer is 6.6 mm
